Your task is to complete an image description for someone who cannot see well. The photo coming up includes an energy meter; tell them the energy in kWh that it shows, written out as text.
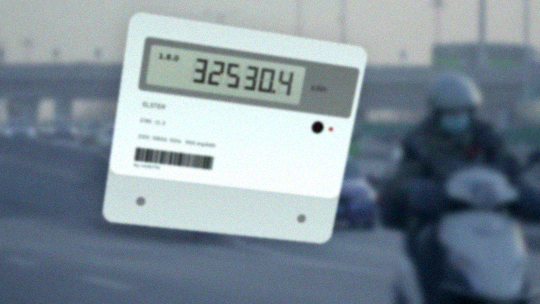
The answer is 32530.4 kWh
